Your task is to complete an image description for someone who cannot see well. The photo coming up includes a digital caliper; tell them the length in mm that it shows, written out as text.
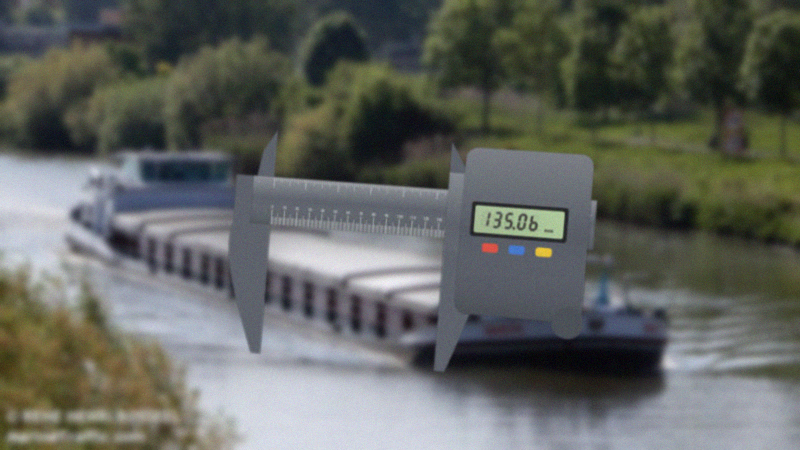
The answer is 135.06 mm
